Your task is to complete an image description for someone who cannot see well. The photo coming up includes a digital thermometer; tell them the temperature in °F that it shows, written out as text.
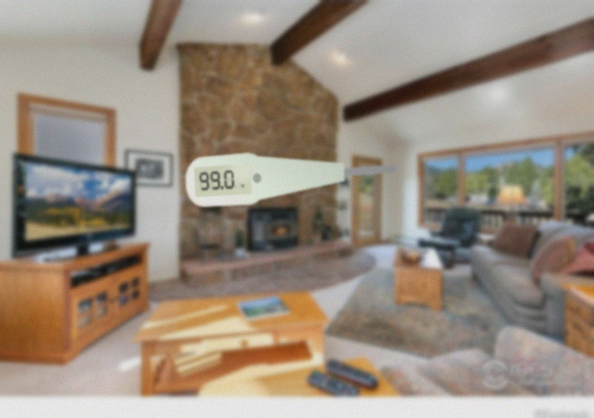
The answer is 99.0 °F
